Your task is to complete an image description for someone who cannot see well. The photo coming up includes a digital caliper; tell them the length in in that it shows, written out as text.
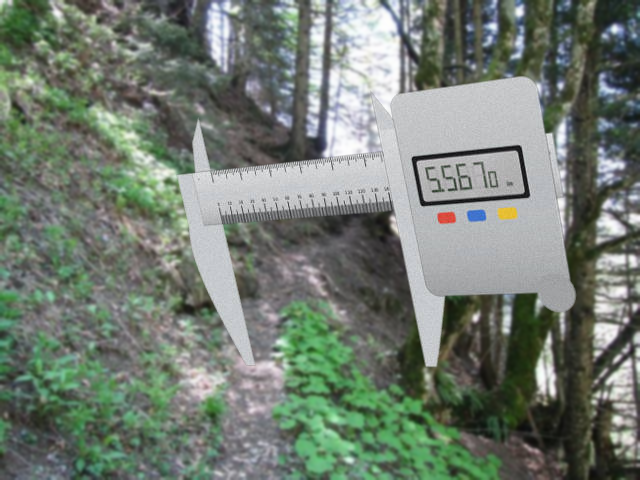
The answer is 5.5670 in
